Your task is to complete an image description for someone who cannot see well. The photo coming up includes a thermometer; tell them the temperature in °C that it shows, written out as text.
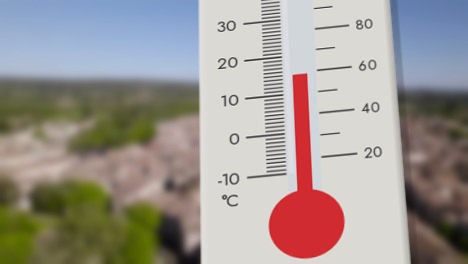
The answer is 15 °C
